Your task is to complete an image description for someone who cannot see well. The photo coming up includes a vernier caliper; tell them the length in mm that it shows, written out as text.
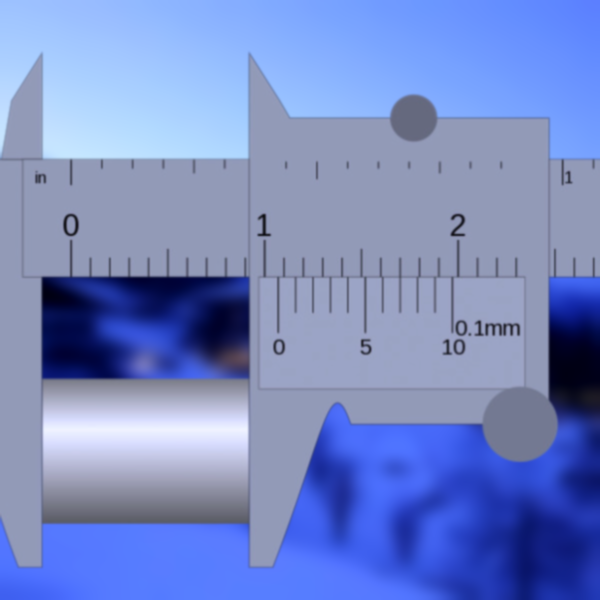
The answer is 10.7 mm
